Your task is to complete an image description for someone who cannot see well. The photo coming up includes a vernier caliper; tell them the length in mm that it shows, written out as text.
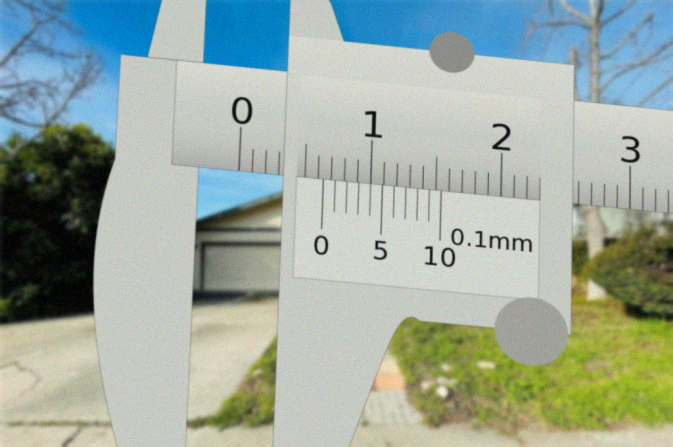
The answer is 6.4 mm
